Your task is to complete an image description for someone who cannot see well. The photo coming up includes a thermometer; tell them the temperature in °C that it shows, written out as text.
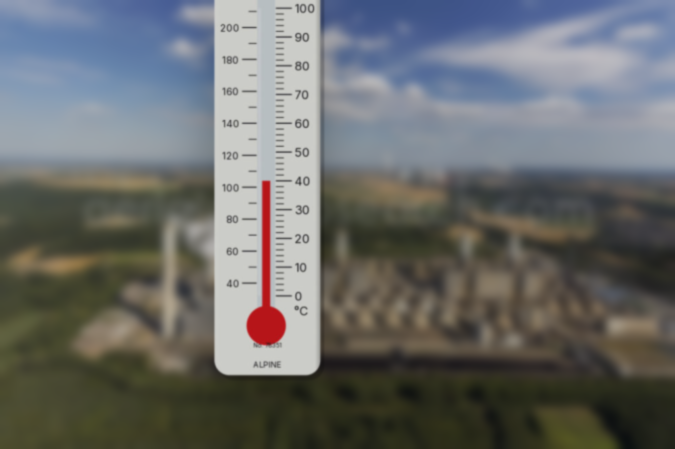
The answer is 40 °C
